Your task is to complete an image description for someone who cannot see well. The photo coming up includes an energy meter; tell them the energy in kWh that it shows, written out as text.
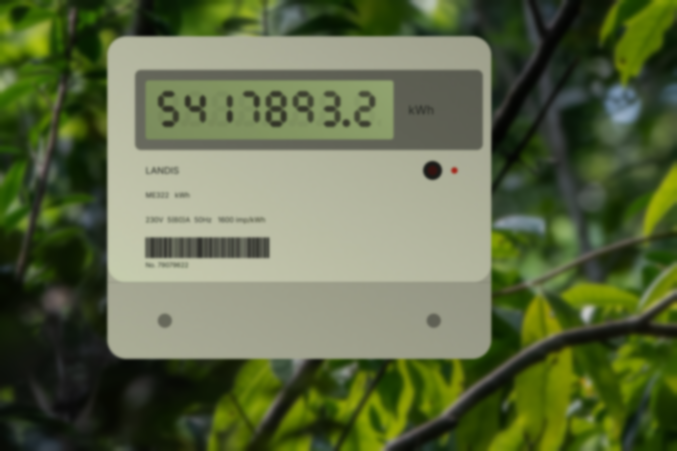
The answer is 5417893.2 kWh
